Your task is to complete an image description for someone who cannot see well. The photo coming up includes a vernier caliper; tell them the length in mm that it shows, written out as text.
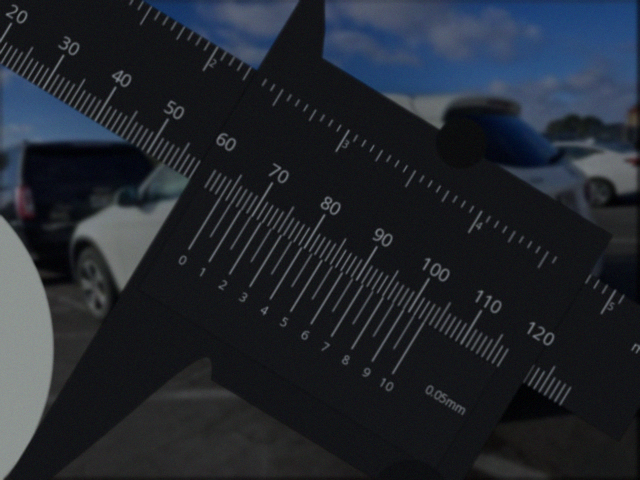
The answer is 64.0 mm
